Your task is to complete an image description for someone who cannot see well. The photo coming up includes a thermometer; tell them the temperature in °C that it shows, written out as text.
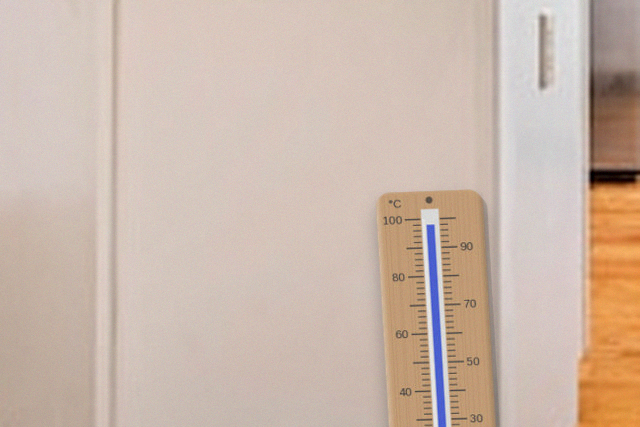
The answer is 98 °C
